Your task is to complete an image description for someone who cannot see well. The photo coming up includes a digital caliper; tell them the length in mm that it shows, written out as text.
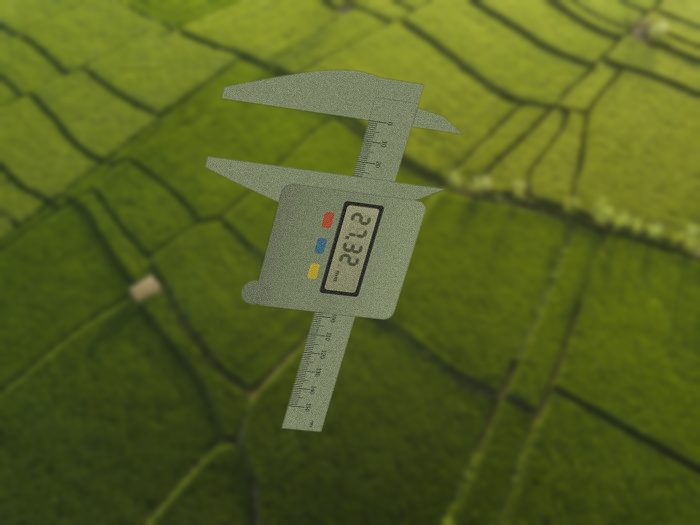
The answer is 27.32 mm
